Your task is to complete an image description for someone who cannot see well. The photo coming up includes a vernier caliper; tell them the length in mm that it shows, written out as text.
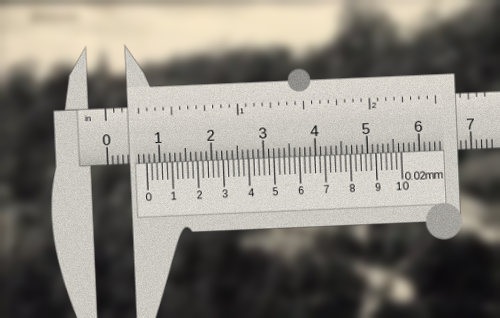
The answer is 7.5 mm
